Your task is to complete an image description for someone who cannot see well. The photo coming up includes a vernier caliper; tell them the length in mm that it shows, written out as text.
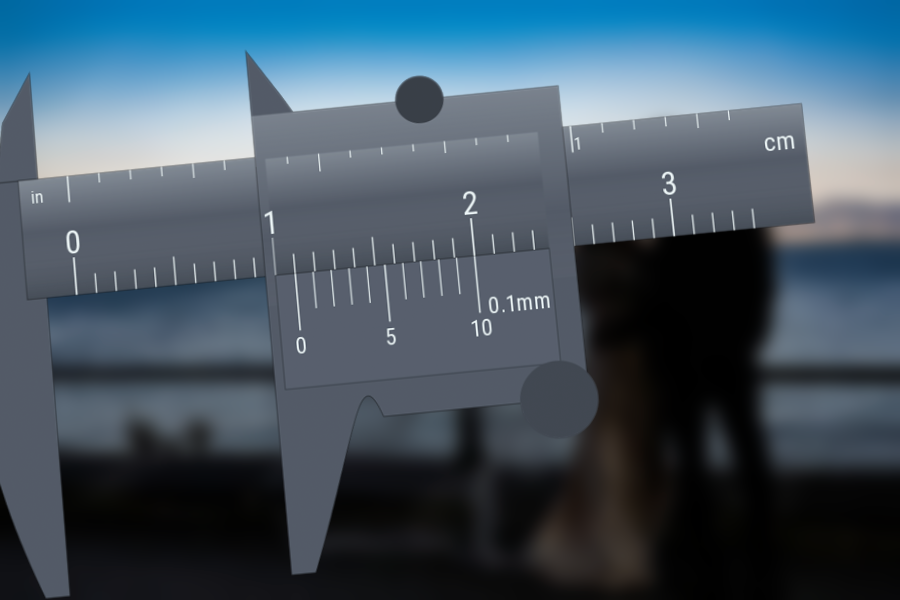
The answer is 11.0 mm
